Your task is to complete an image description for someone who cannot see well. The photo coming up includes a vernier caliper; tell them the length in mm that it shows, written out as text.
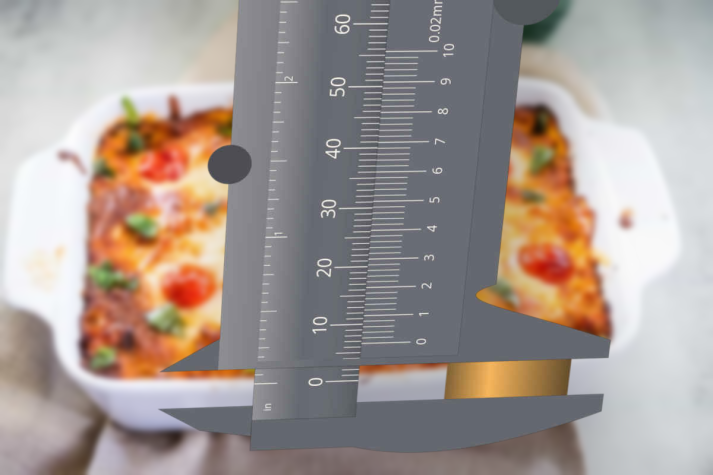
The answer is 6.6 mm
